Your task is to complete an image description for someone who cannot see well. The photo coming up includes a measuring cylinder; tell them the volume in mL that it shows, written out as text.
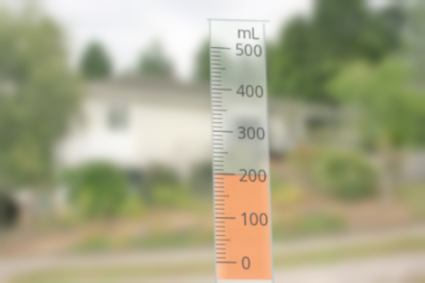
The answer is 200 mL
